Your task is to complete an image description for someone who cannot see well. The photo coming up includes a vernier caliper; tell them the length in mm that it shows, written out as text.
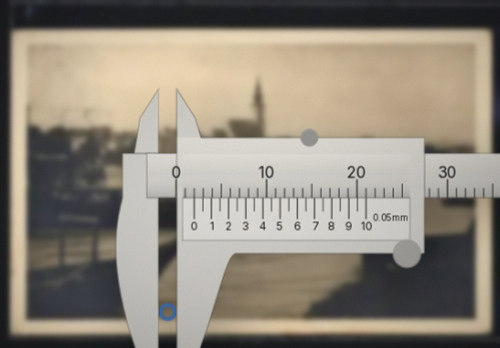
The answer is 2.0 mm
